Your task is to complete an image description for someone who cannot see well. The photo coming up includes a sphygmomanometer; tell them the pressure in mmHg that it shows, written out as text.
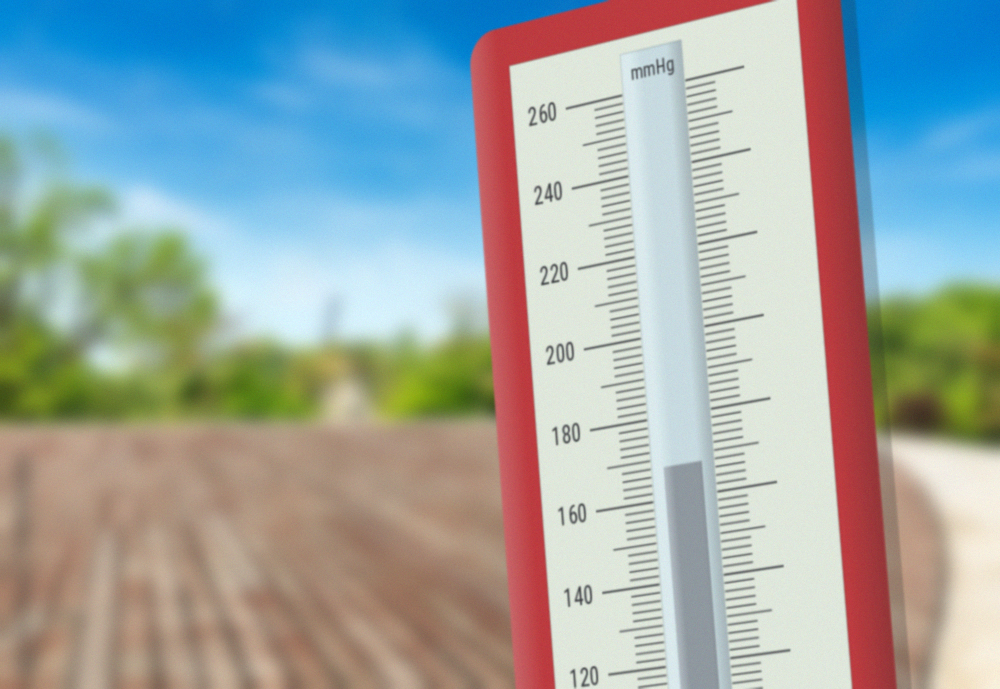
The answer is 168 mmHg
